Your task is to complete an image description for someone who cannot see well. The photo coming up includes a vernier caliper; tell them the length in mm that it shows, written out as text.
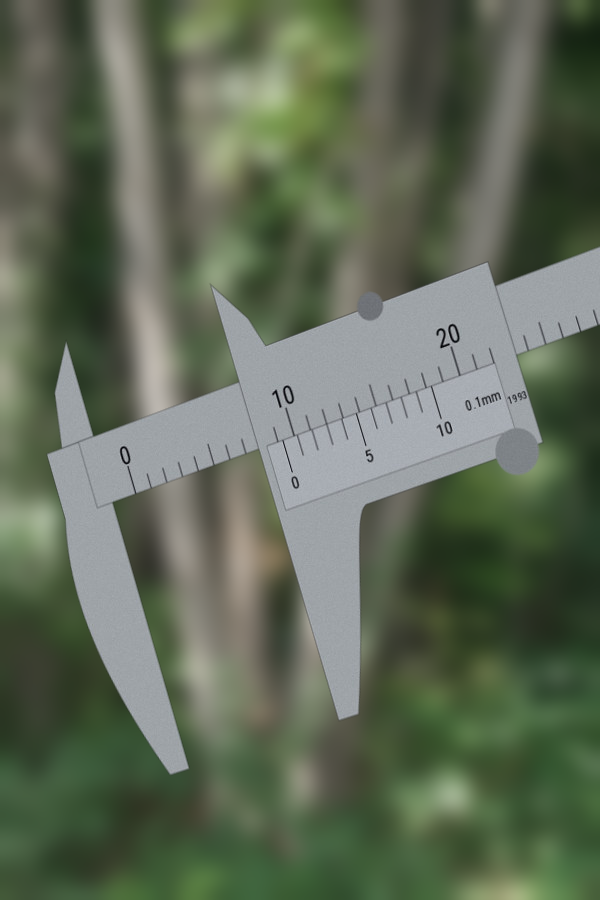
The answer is 9.3 mm
